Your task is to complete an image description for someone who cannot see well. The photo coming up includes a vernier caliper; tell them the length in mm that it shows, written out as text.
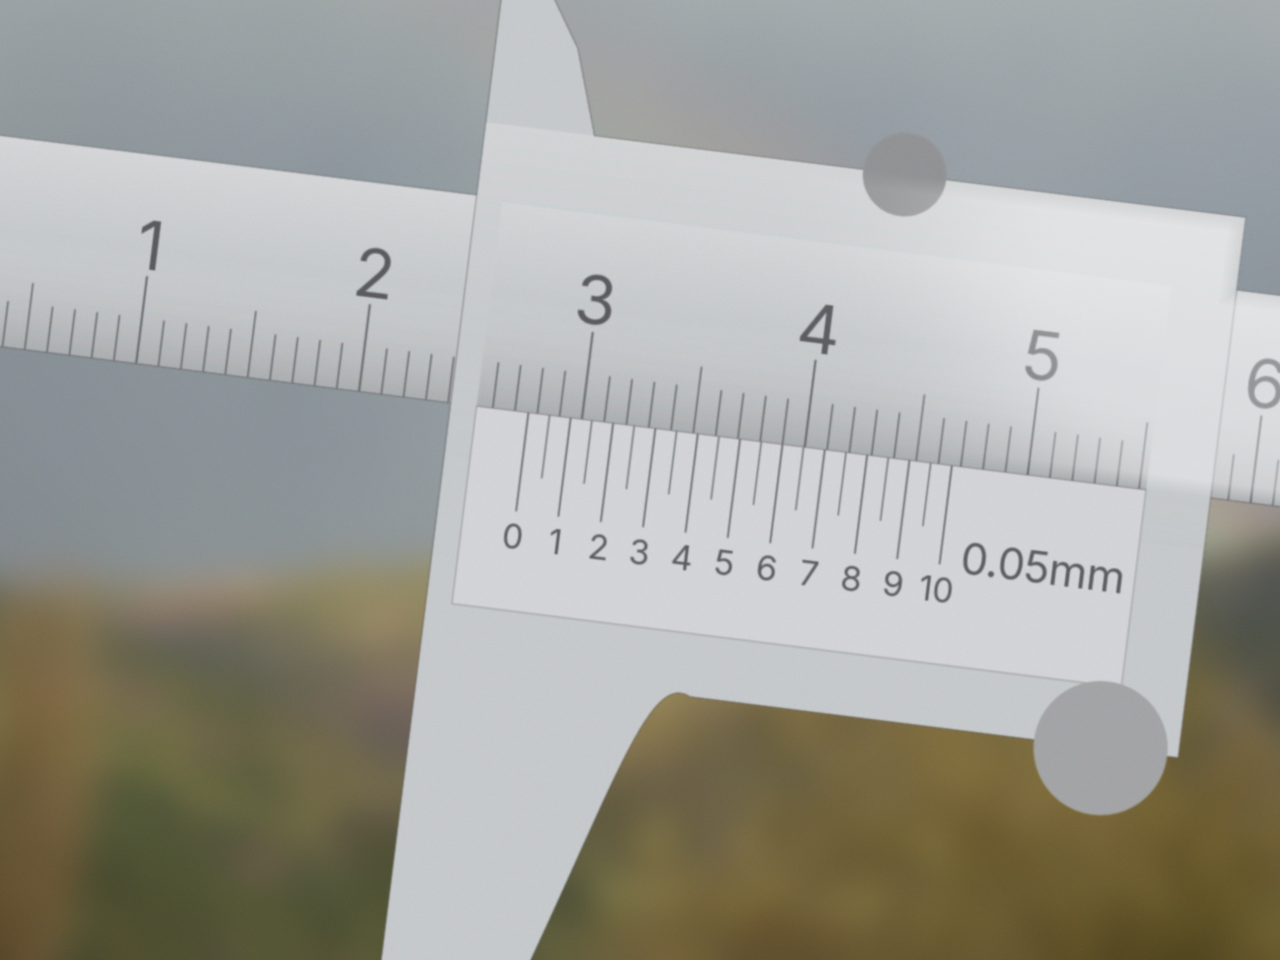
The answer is 27.6 mm
